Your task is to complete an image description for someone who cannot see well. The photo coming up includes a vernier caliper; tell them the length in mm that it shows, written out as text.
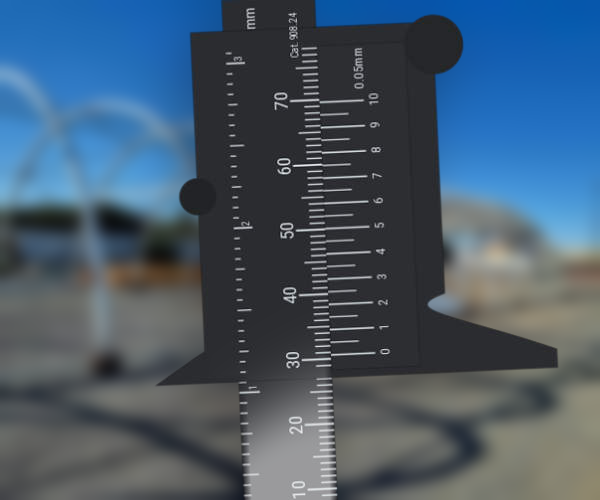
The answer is 30.6 mm
